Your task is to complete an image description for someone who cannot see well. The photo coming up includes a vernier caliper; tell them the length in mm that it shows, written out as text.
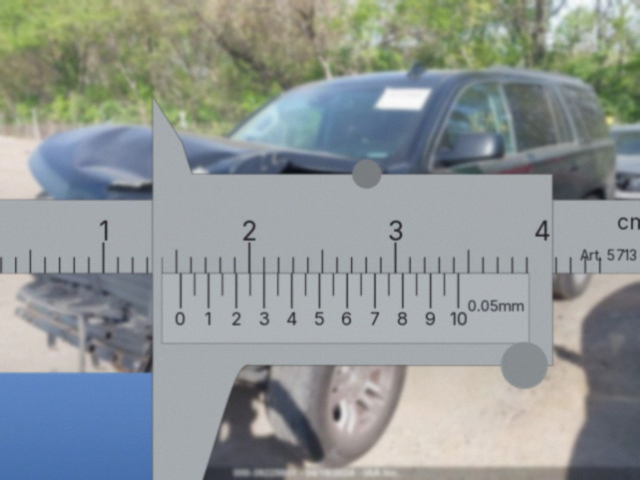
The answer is 15.3 mm
